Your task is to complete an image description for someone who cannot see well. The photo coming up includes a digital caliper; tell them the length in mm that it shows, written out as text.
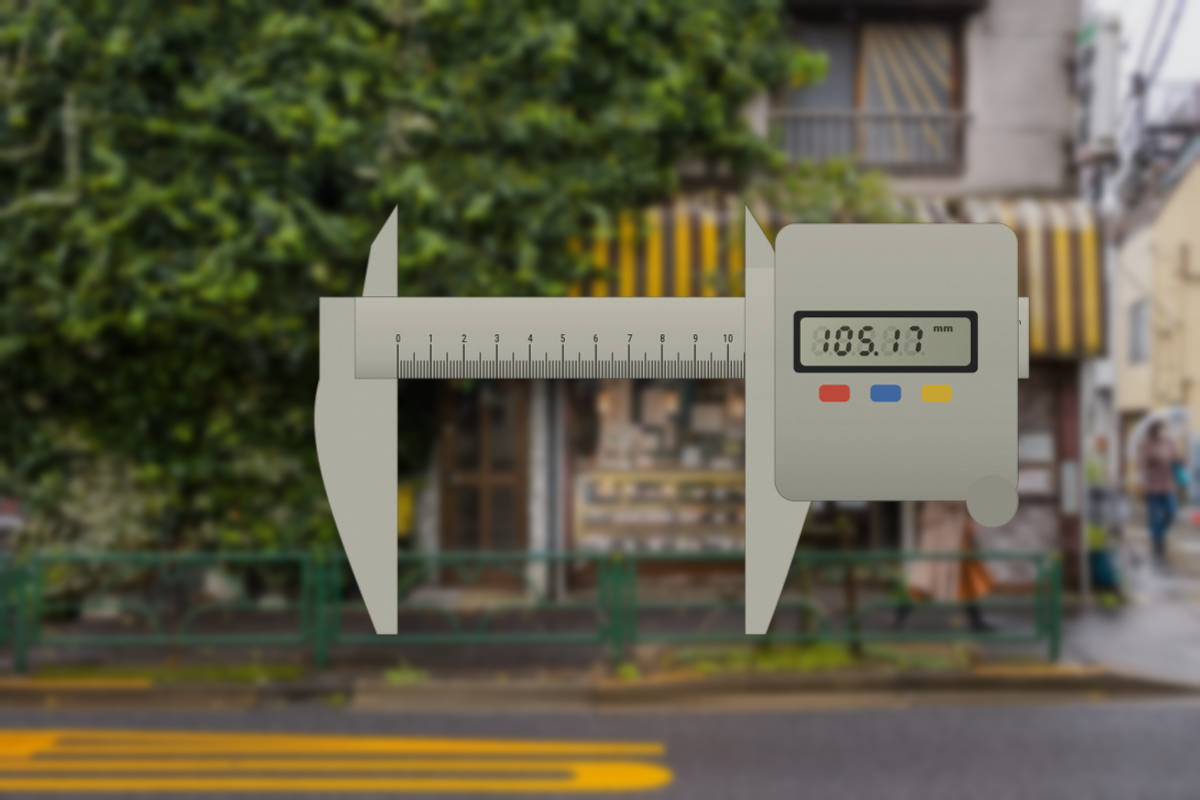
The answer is 105.17 mm
